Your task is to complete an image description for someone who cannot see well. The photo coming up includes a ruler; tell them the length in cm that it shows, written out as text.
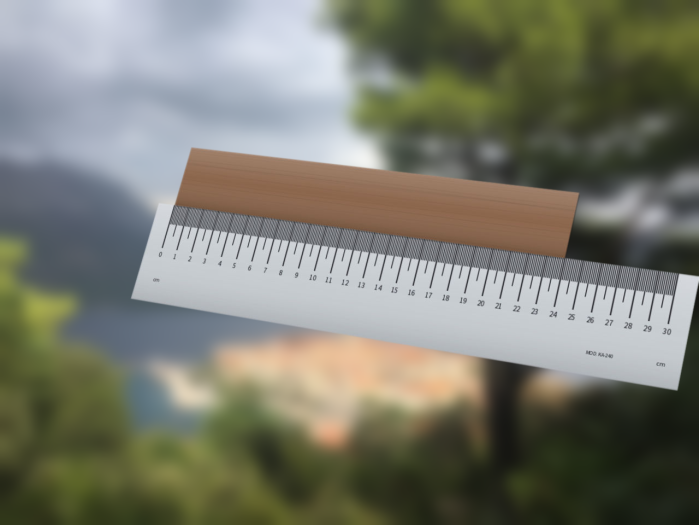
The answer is 24 cm
